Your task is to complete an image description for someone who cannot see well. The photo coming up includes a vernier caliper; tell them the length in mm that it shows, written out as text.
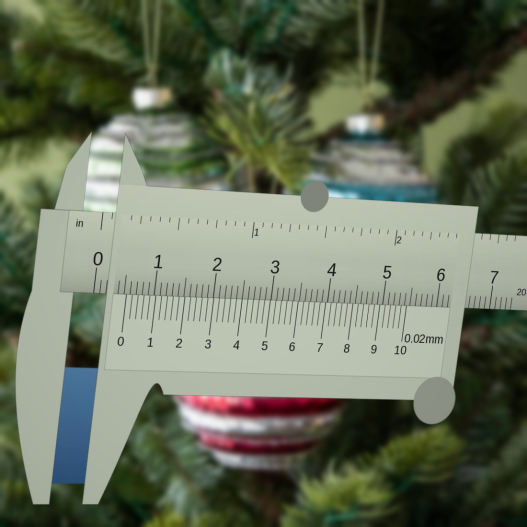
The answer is 5.4 mm
